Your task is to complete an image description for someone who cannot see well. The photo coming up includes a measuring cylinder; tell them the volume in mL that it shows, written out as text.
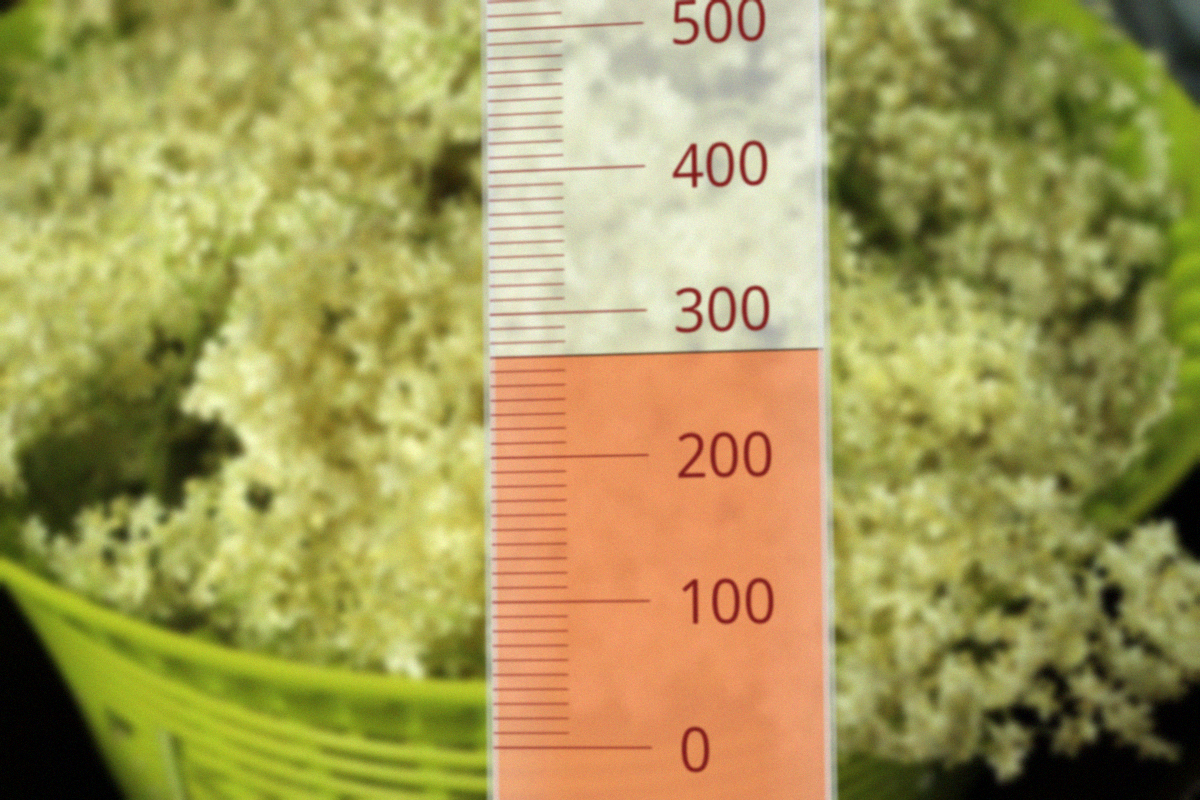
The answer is 270 mL
